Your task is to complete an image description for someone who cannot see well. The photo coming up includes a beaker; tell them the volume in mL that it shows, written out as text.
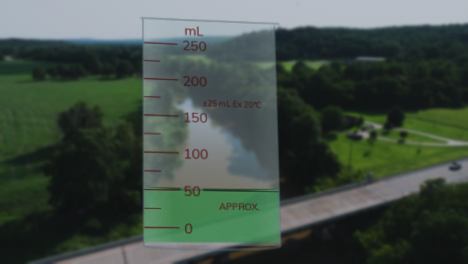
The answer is 50 mL
